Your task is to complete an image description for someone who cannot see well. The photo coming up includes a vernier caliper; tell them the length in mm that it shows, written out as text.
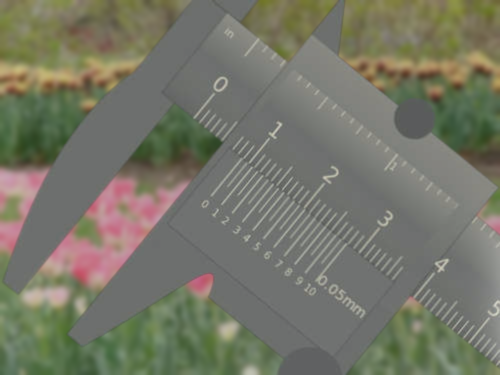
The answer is 8.8 mm
